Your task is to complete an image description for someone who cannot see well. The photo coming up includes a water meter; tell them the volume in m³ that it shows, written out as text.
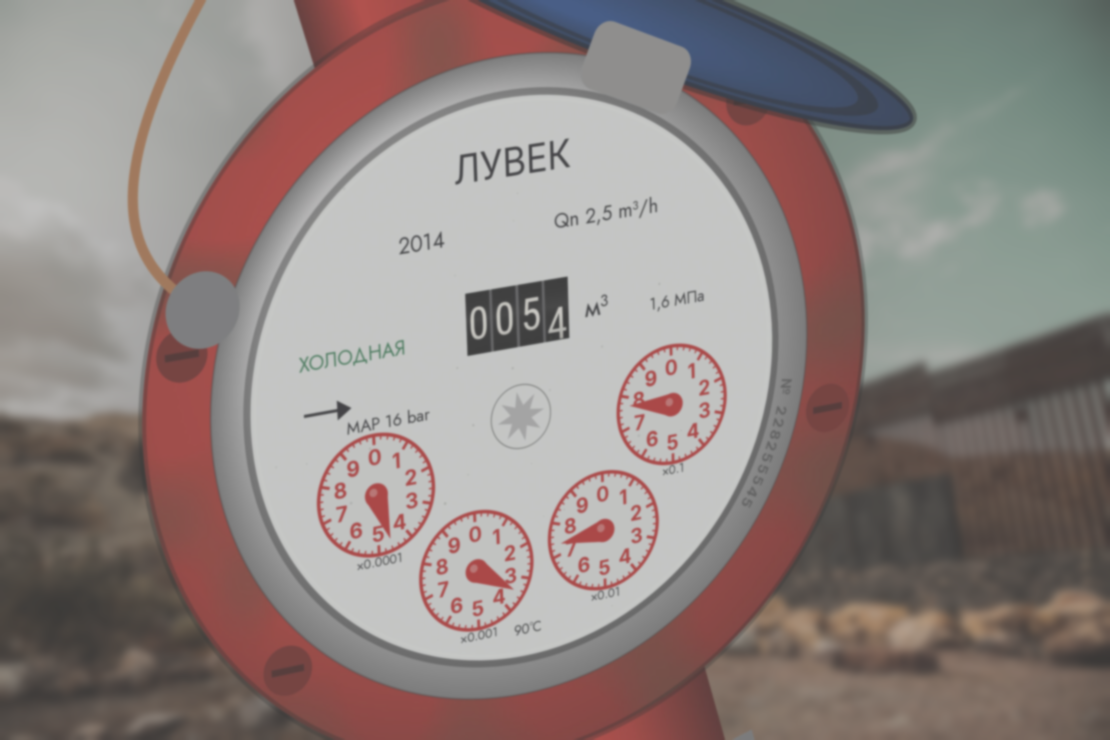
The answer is 53.7734 m³
